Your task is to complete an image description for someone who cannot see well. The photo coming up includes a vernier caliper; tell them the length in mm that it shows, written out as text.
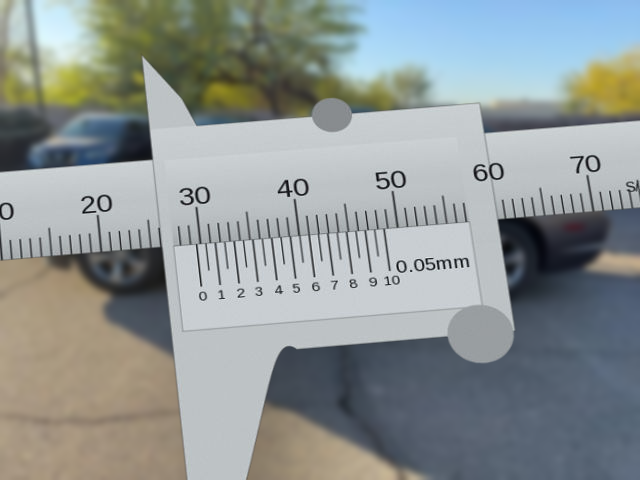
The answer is 29.6 mm
